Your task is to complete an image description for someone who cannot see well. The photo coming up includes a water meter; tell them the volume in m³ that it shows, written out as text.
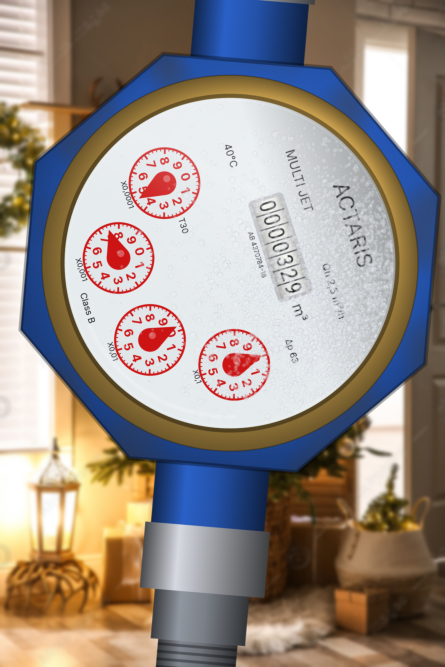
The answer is 328.9974 m³
